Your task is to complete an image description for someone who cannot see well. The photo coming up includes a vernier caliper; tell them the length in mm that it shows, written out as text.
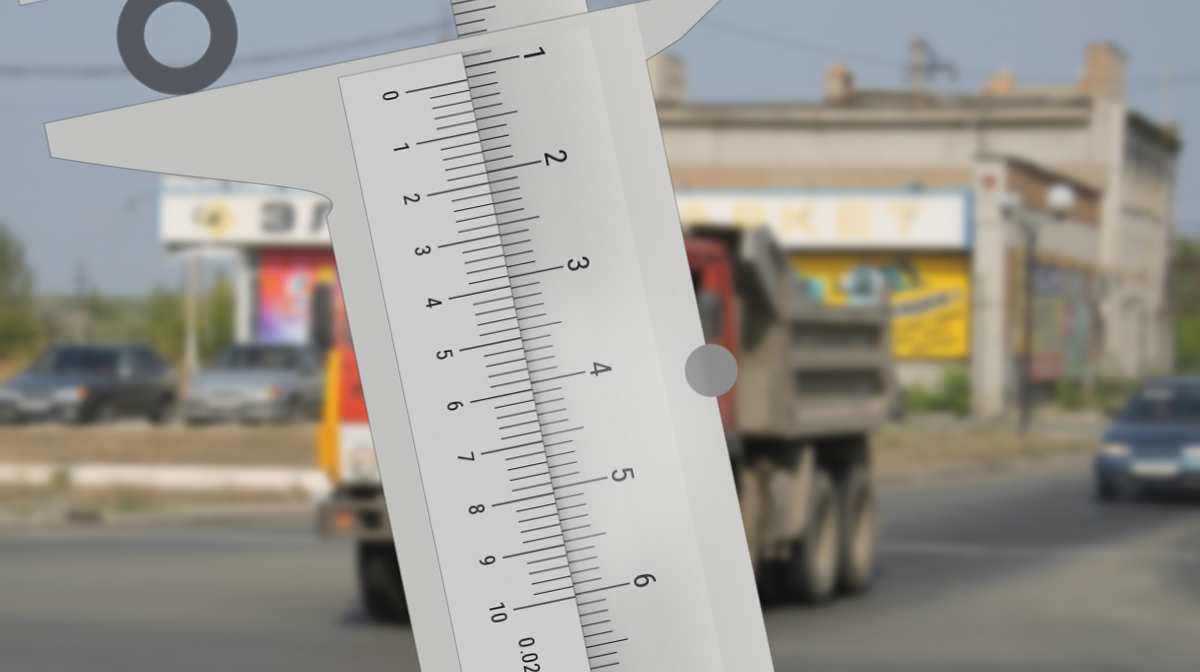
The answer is 11.2 mm
